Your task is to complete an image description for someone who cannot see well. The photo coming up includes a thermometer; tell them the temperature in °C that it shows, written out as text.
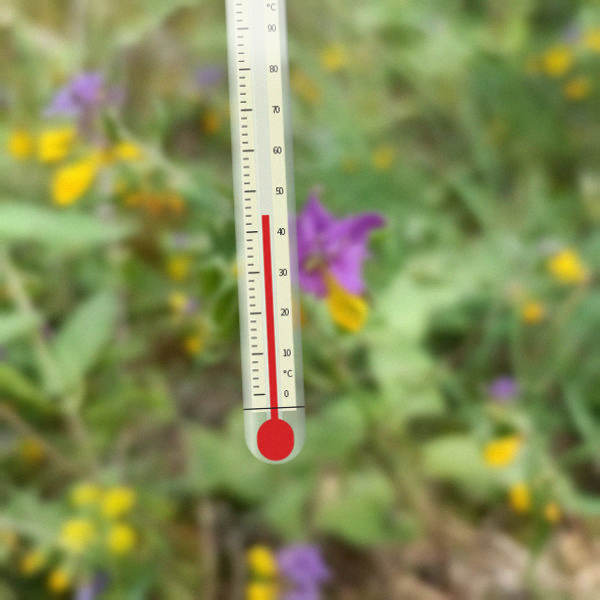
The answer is 44 °C
